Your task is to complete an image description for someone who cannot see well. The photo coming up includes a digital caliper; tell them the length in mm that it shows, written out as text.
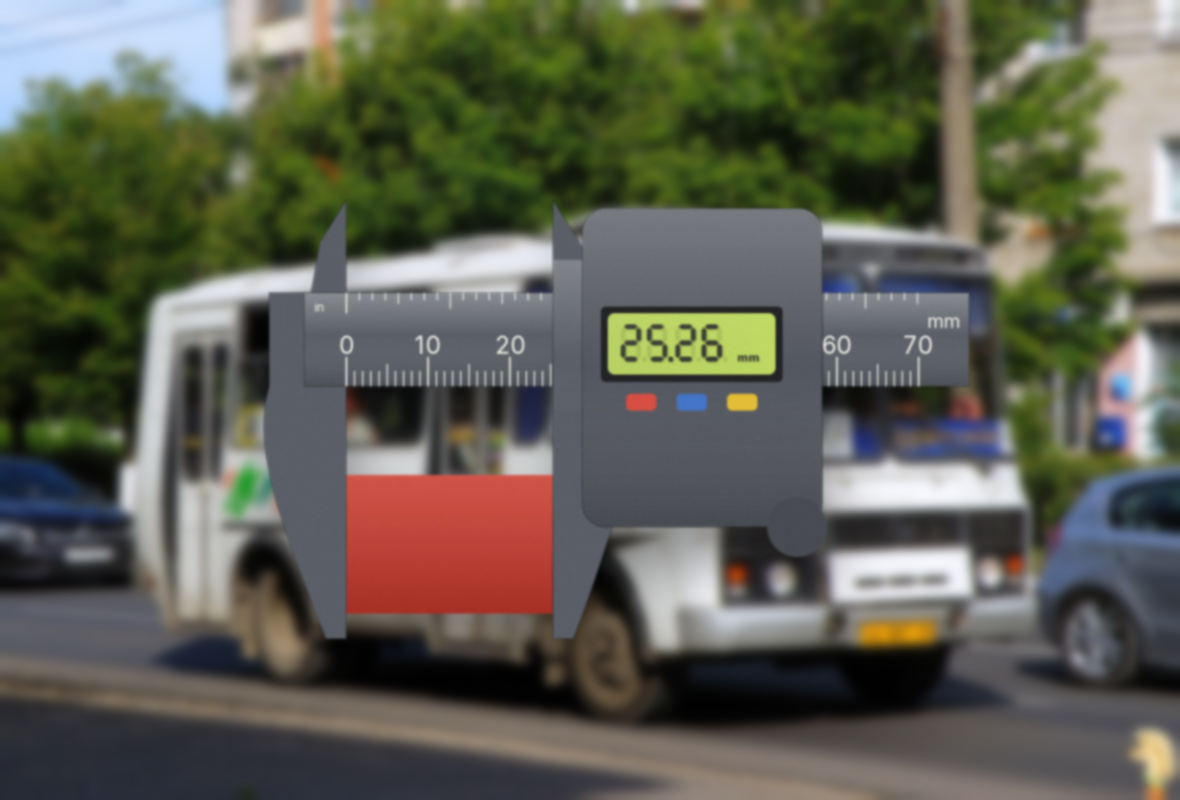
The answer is 25.26 mm
